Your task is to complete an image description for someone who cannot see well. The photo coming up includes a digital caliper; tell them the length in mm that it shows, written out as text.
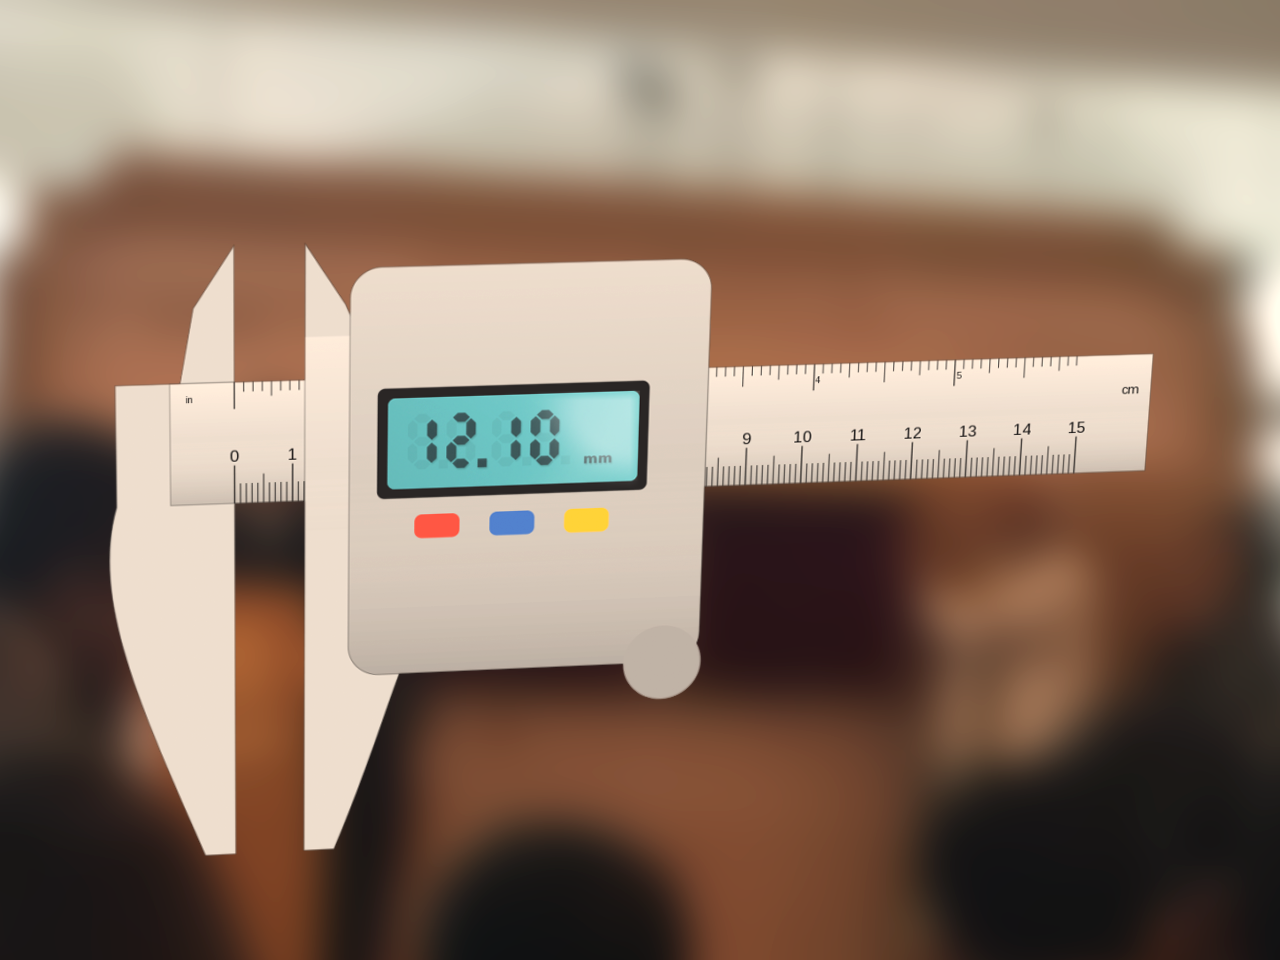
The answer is 12.10 mm
